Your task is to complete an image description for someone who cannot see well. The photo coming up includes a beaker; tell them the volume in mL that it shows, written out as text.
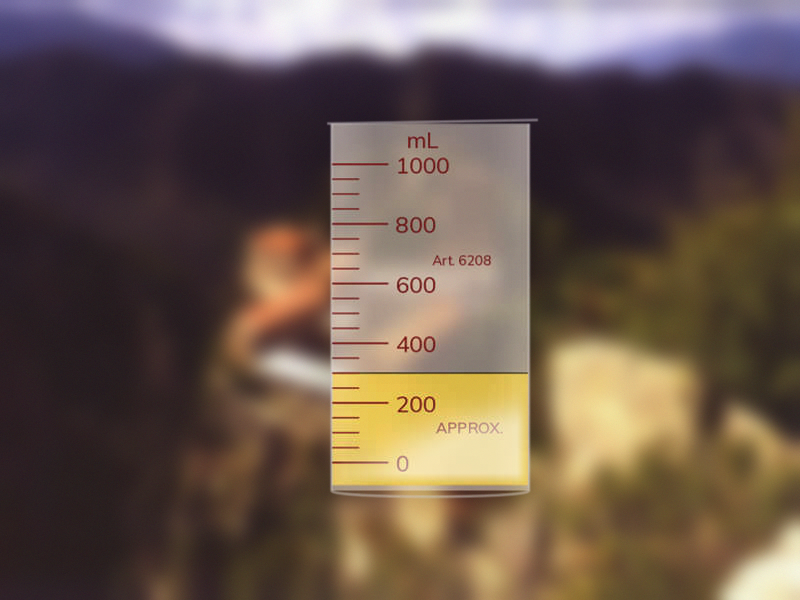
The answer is 300 mL
